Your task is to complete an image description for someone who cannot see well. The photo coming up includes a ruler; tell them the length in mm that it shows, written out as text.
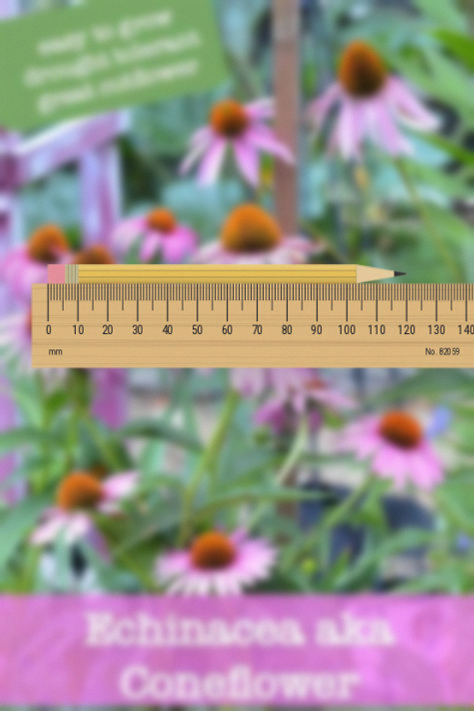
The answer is 120 mm
